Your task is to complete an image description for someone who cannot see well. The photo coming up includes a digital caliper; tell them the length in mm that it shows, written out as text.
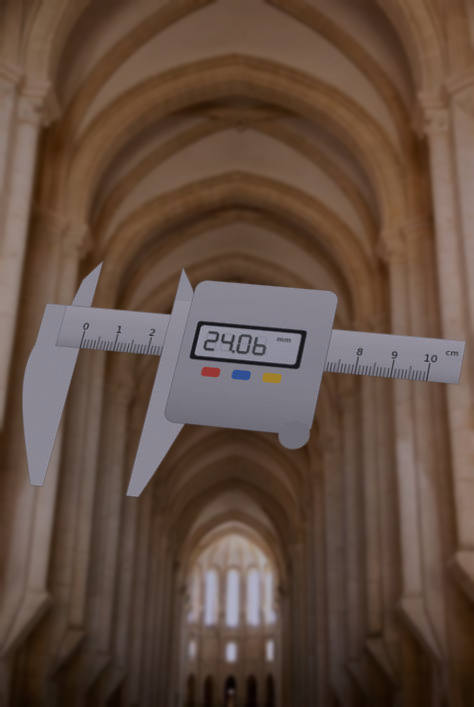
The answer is 24.06 mm
